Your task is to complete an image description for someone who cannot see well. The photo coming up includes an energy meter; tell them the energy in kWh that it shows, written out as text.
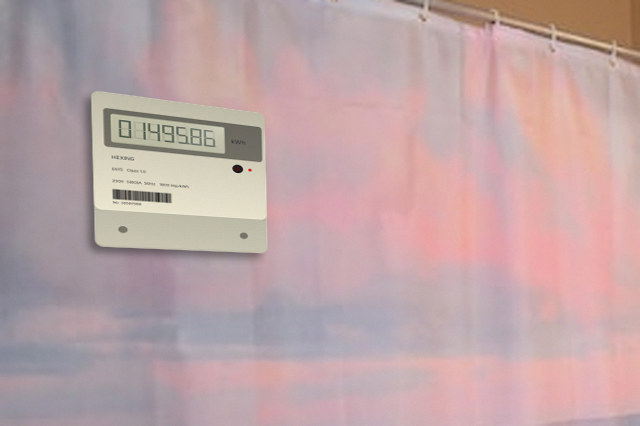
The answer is 1495.86 kWh
